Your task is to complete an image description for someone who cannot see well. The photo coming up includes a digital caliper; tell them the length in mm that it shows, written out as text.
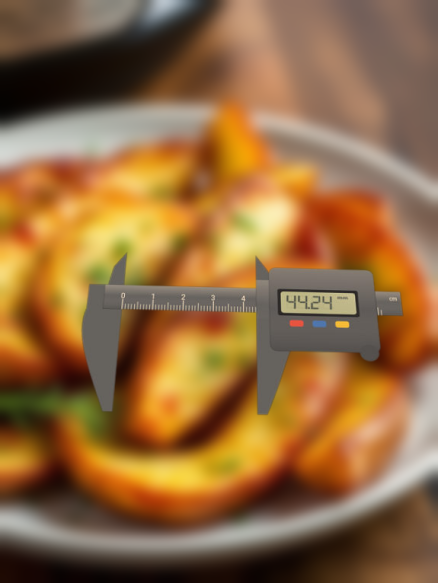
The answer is 44.24 mm
